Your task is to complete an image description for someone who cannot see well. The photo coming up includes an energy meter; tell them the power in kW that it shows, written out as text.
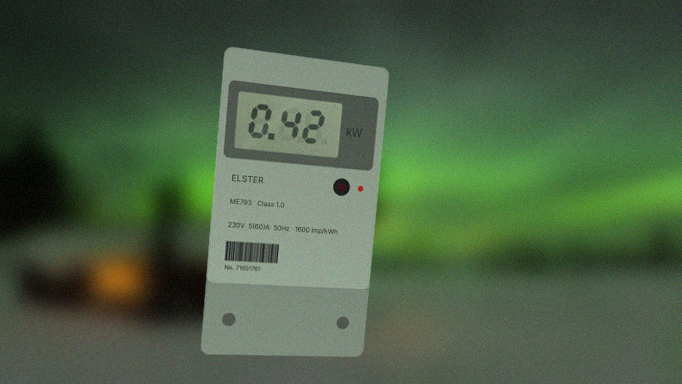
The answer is 0.42 kW
